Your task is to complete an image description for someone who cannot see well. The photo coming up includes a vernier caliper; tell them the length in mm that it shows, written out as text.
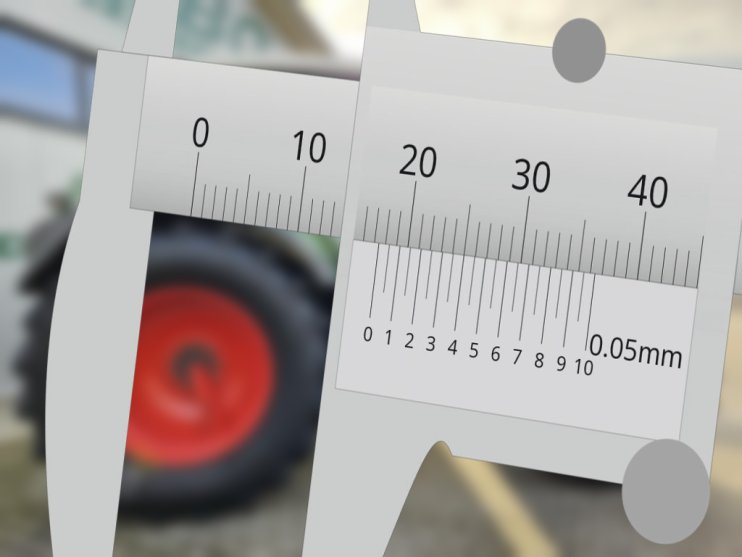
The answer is 17.4 mm
